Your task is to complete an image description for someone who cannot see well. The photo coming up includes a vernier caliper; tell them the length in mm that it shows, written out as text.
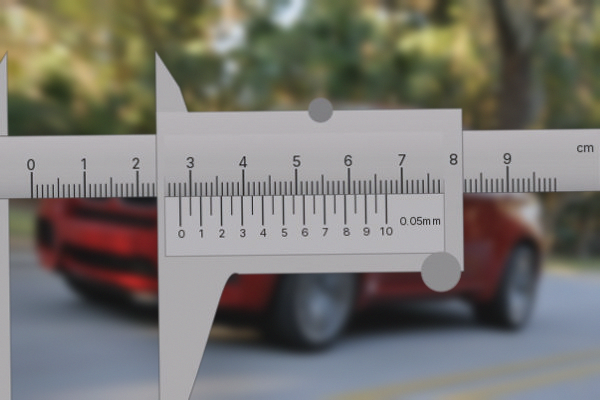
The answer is 28.0 mm
